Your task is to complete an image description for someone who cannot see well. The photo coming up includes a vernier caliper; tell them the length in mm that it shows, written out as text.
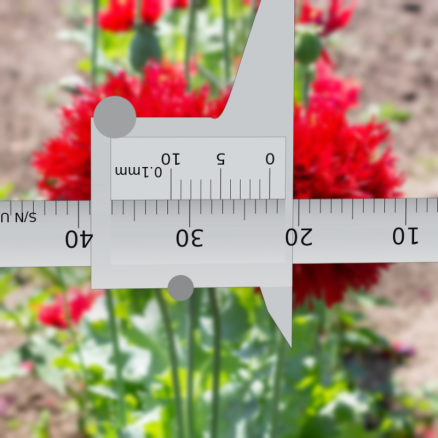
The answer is 22.7 mm
